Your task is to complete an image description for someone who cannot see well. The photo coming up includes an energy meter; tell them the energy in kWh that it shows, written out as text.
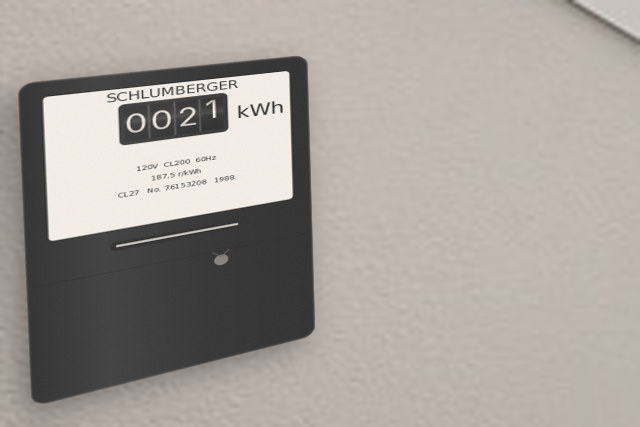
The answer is 21 kWh
